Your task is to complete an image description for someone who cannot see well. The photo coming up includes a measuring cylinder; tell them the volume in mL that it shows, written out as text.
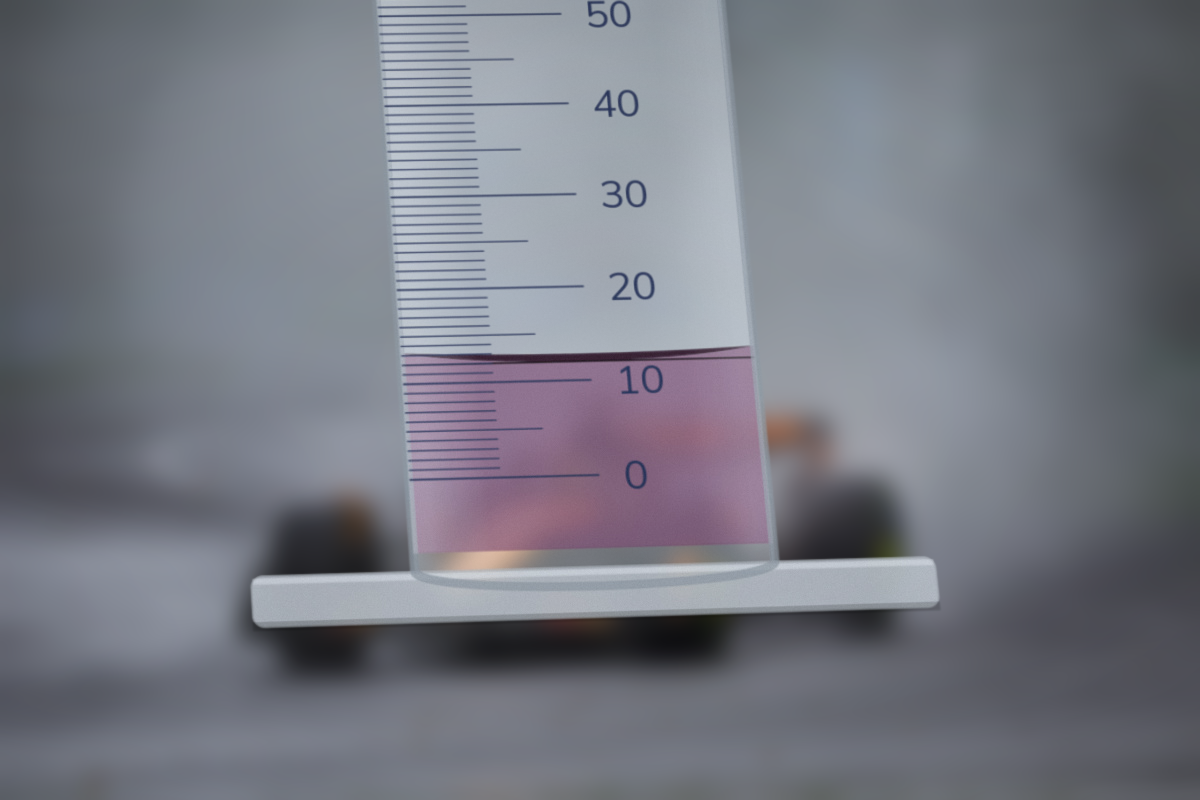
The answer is 12 mL
